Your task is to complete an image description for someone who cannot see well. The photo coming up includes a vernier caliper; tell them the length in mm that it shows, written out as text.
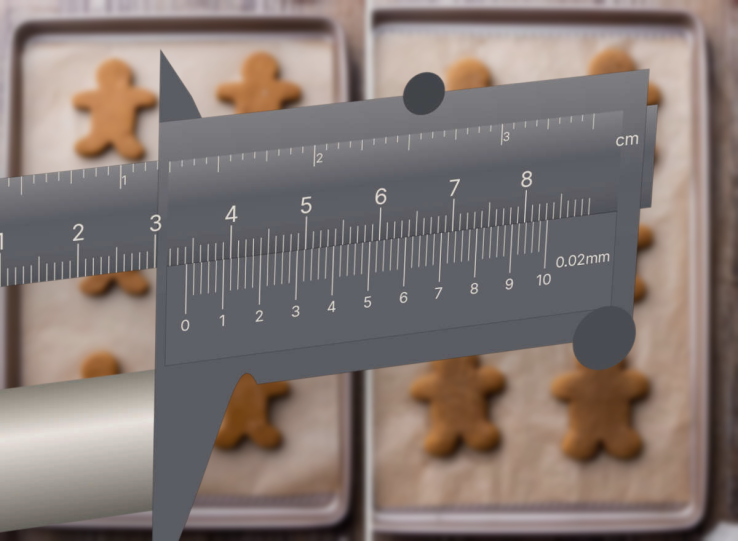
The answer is 34.2 mm
